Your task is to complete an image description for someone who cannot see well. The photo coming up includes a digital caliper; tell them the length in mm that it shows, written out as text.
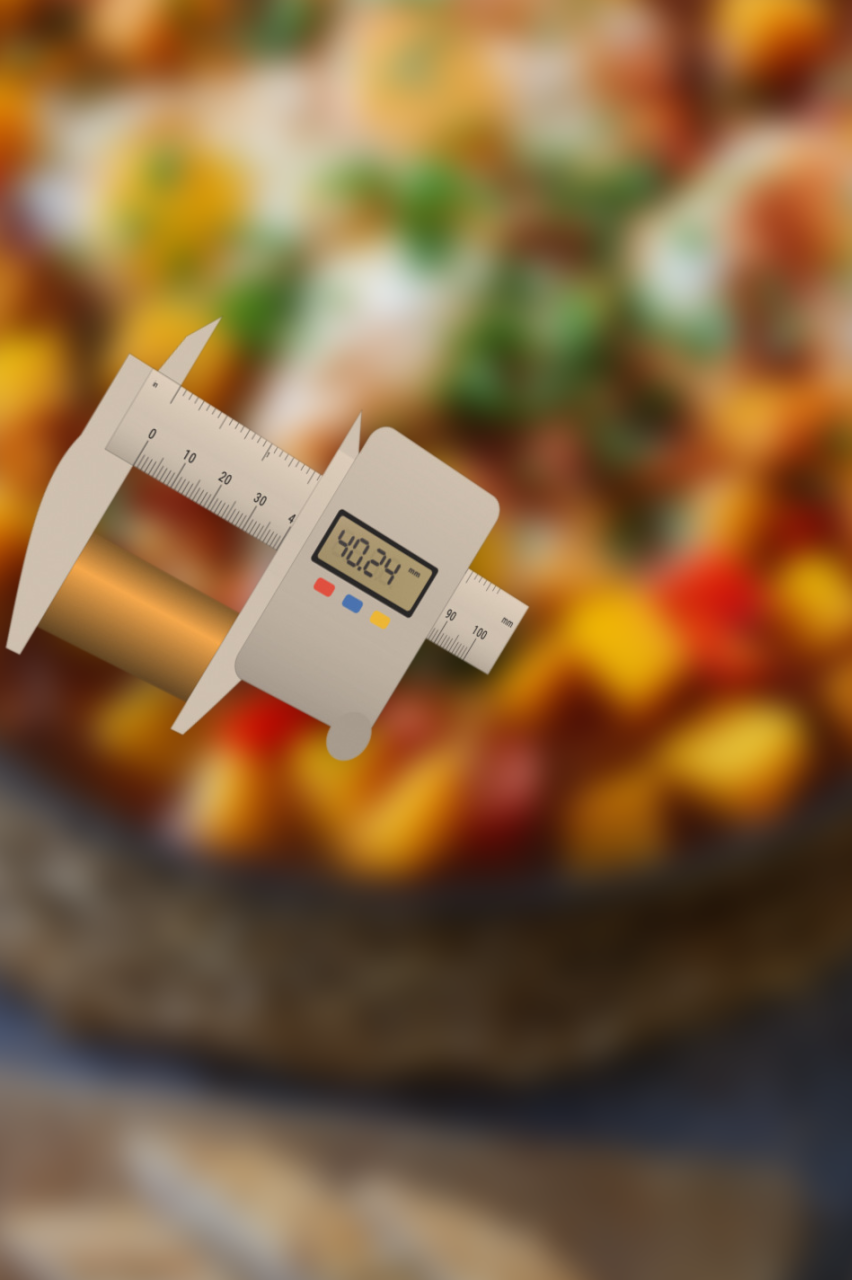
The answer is 40.24 mm
